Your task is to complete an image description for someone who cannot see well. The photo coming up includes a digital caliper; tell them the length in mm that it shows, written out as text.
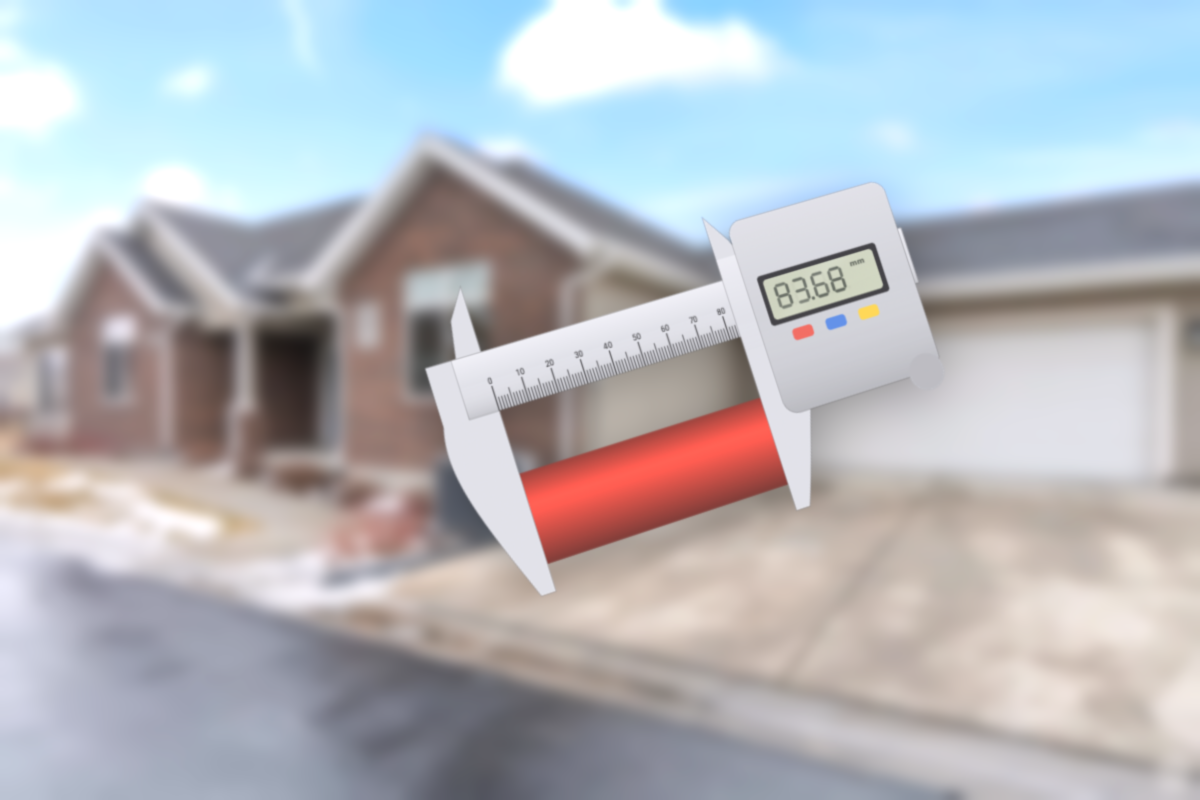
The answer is 83.68 mm
